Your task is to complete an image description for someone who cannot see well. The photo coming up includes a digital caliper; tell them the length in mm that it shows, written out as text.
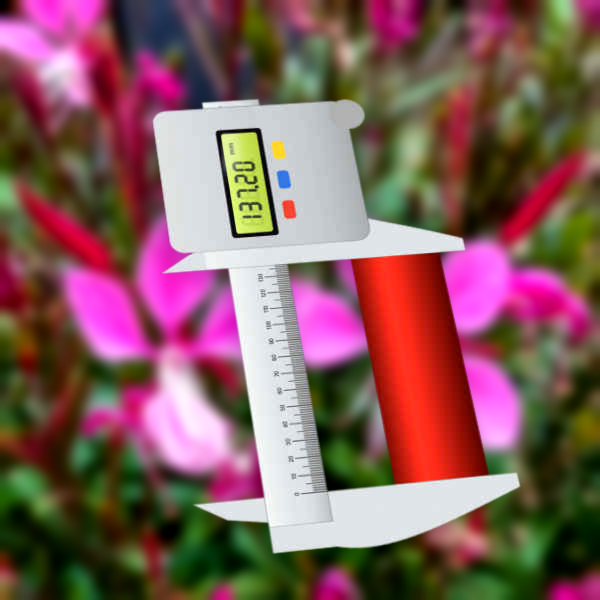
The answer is 137.20 mm
